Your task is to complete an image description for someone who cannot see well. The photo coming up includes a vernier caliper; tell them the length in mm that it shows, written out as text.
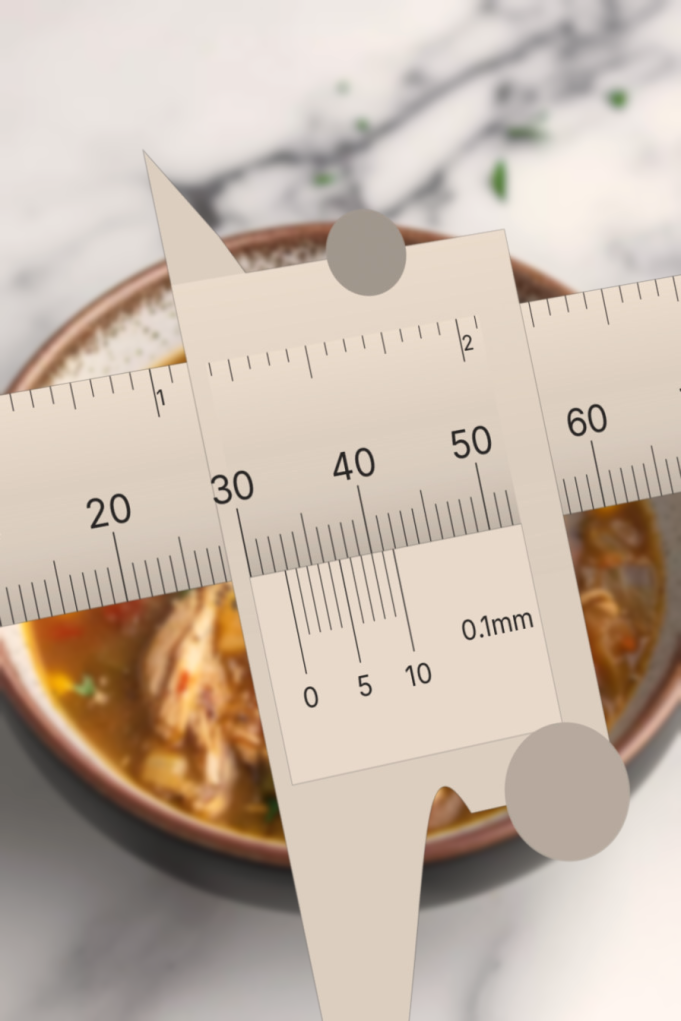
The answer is 32.8 mm
